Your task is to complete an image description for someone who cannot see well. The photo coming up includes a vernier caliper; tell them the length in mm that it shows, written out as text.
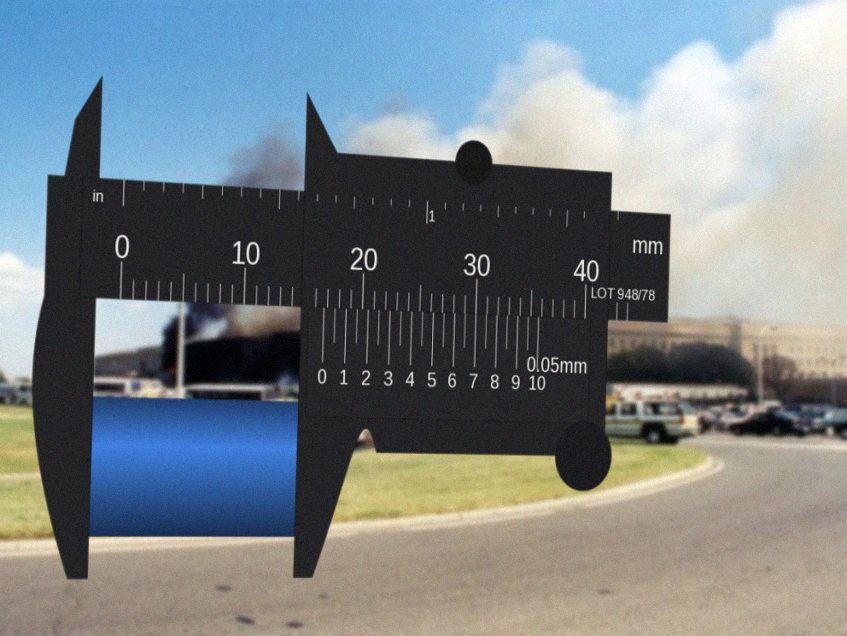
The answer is 16.7 mm
